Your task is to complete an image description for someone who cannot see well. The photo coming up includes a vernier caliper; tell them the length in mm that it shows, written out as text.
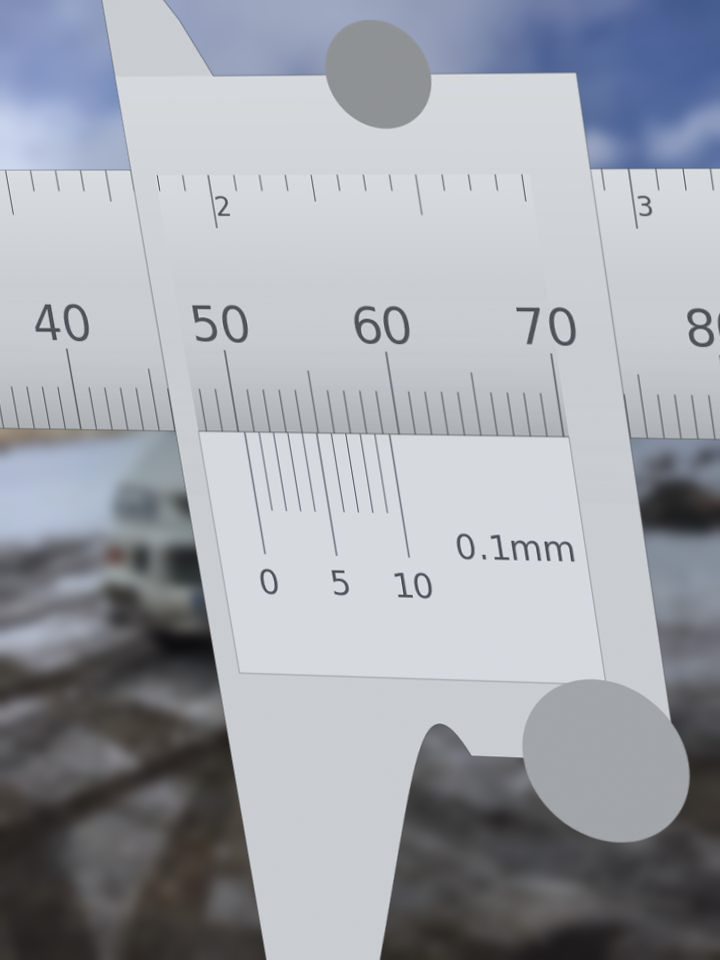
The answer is 50.4 mm
